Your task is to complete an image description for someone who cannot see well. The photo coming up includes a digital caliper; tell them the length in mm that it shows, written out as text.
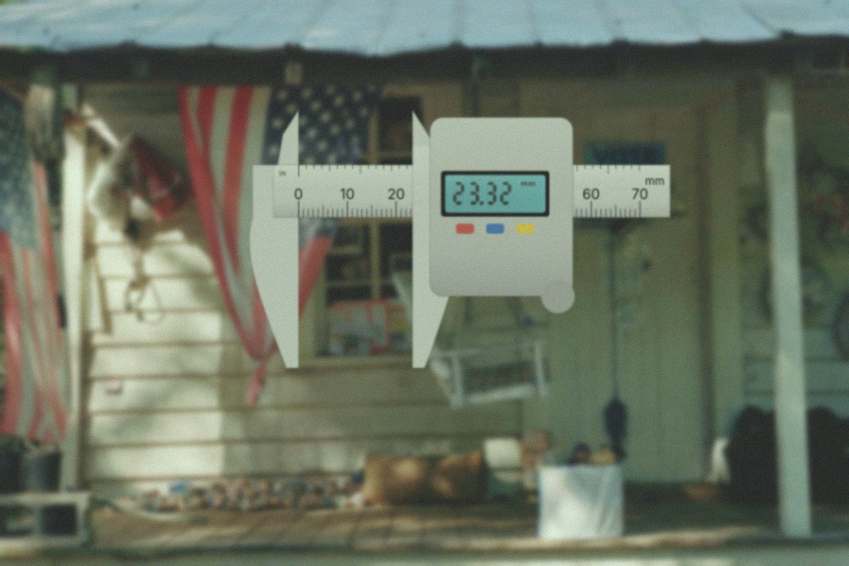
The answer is 23.32 mm
